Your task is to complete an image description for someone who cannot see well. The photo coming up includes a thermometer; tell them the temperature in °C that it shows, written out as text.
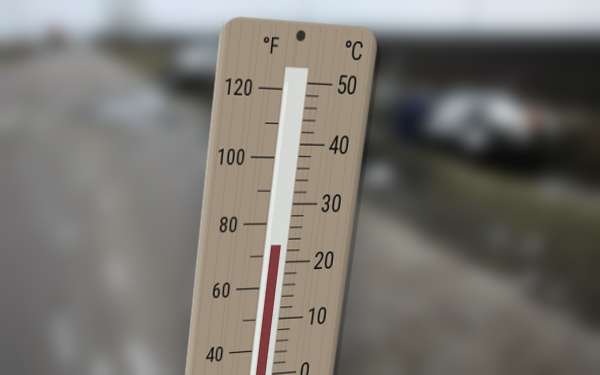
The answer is 23 °C
